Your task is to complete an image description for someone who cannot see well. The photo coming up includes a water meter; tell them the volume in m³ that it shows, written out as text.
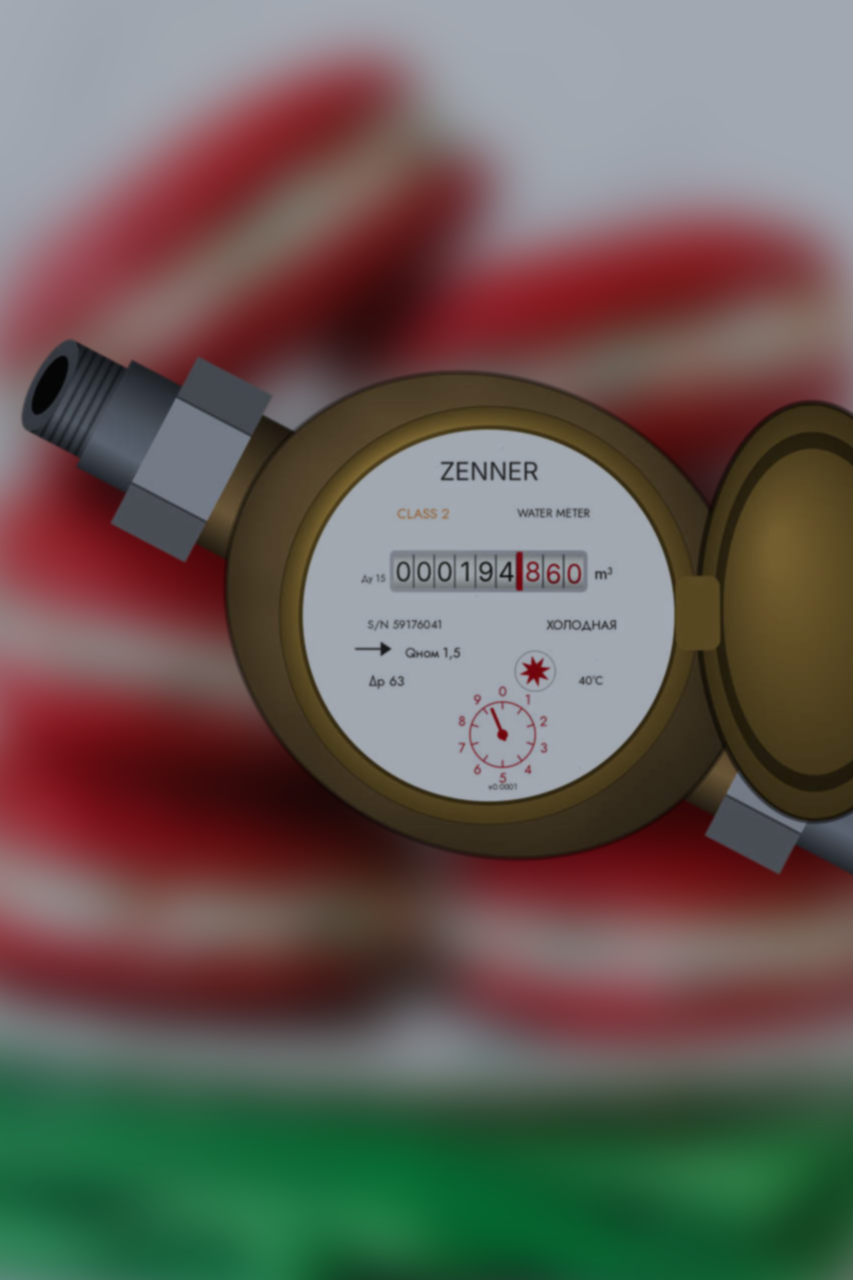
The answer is 194.8599 m³
